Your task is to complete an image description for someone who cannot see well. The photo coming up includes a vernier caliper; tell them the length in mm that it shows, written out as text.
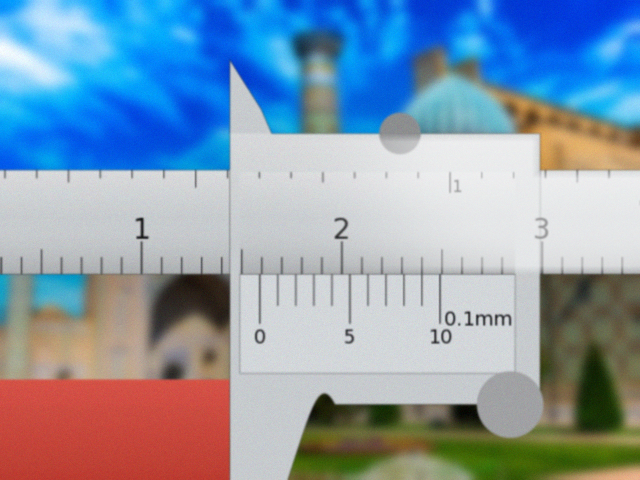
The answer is 15.9 mm
